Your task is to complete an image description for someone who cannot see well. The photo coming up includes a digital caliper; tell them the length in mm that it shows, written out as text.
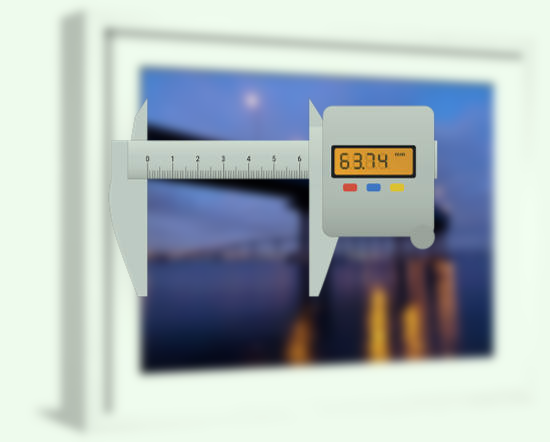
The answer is 63.74 mm
